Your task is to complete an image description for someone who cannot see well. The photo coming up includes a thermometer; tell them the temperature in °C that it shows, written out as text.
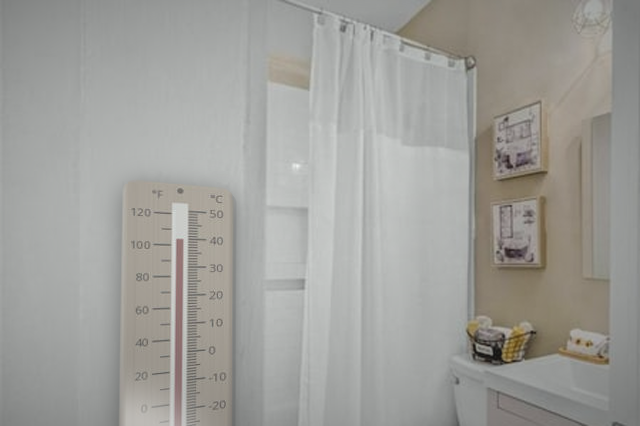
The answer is 40 °C
